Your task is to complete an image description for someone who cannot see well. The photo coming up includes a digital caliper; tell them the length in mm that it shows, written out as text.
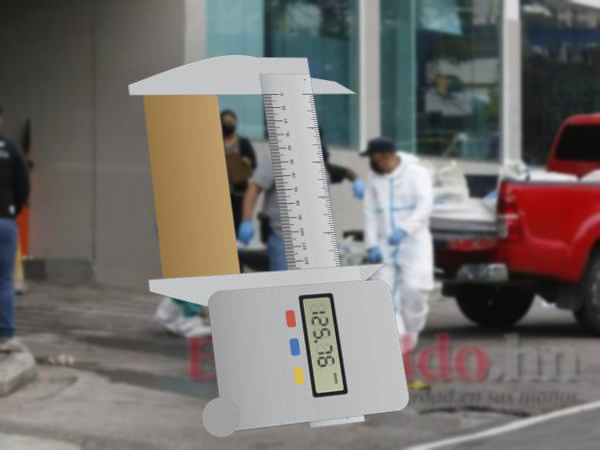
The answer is 125.76 mm
